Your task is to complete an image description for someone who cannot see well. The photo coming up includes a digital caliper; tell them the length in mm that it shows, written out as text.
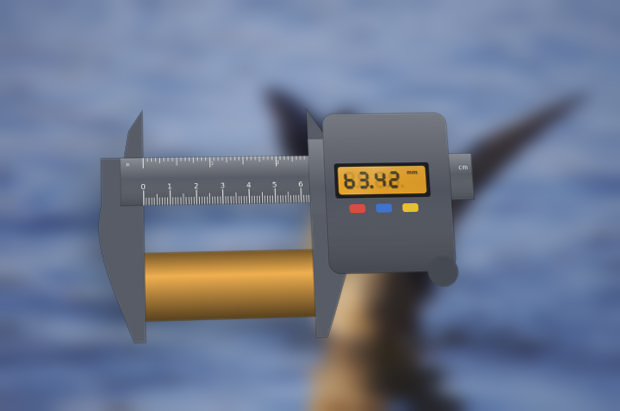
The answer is 63.42 mm
